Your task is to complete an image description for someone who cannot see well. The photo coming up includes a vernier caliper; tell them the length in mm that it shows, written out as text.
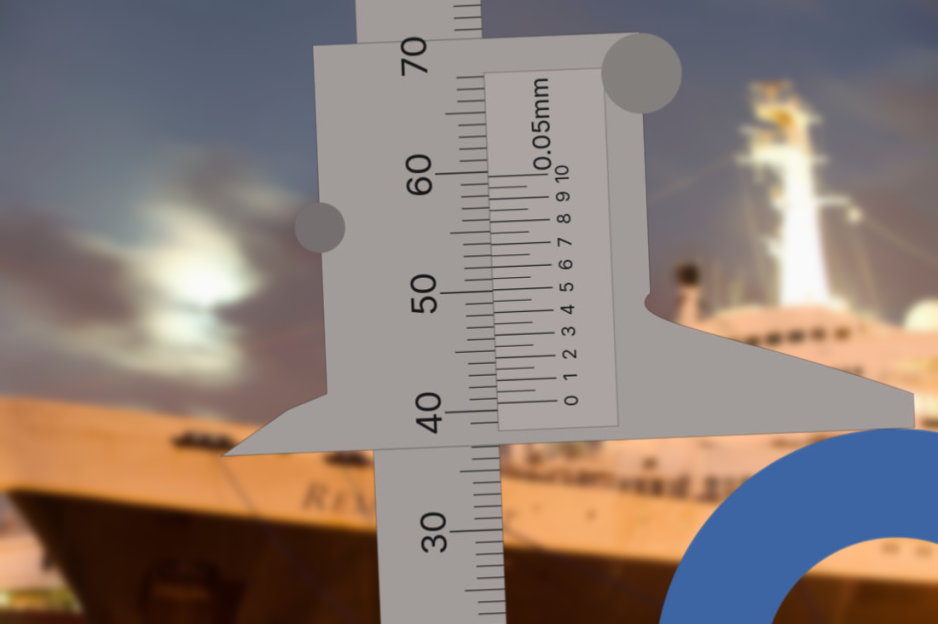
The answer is 40.6 mm
